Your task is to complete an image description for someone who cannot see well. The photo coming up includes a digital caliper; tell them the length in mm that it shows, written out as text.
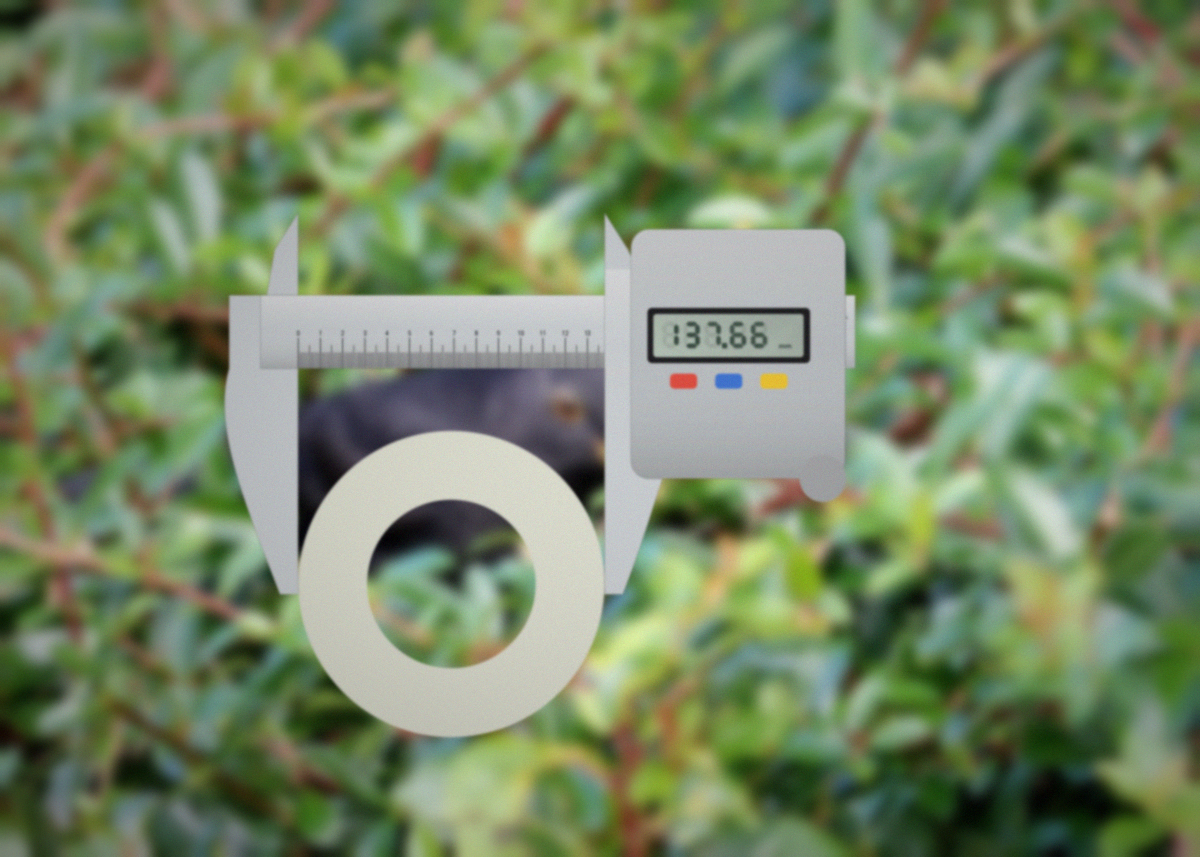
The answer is 137.66 mm
